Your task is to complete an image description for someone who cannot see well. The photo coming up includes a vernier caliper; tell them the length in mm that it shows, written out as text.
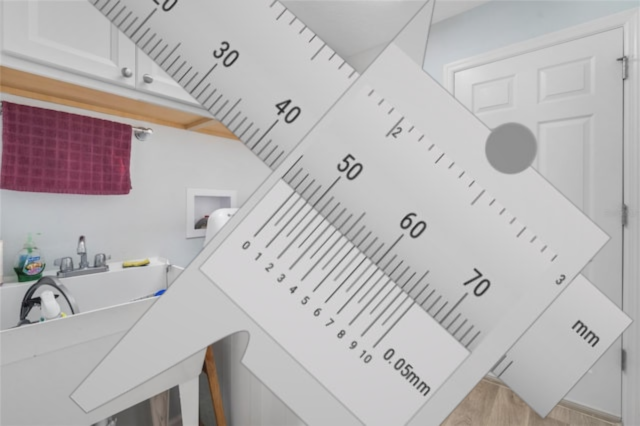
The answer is 47.2 mm
